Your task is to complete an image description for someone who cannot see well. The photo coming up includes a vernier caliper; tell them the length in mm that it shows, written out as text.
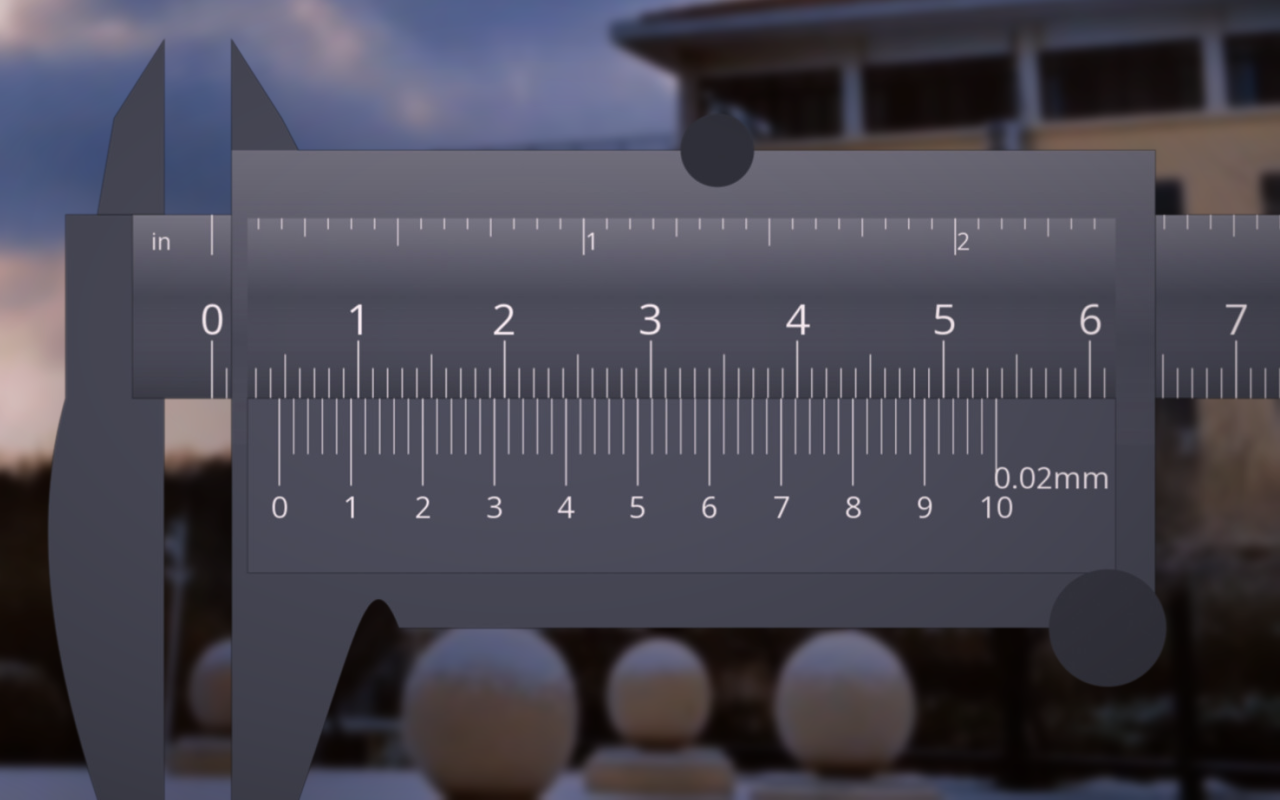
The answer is 4.6 mm
